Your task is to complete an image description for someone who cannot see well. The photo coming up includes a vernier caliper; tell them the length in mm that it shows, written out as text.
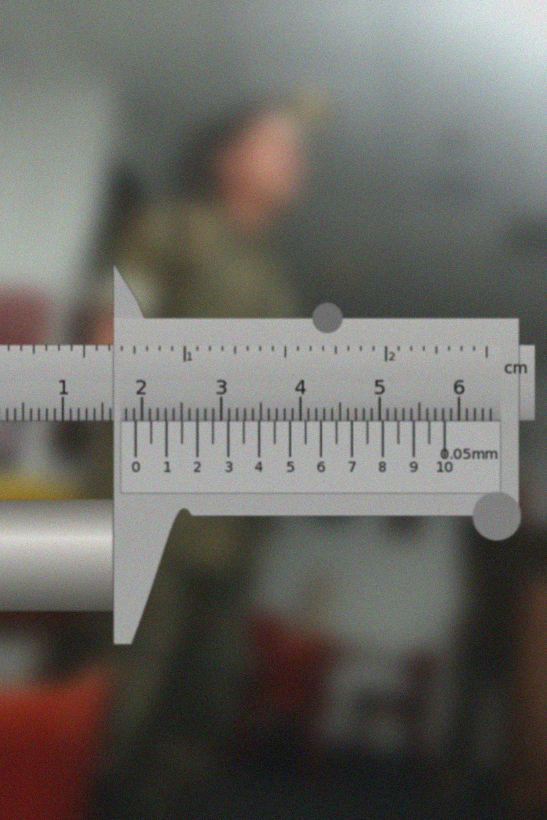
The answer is 19.2 mm
